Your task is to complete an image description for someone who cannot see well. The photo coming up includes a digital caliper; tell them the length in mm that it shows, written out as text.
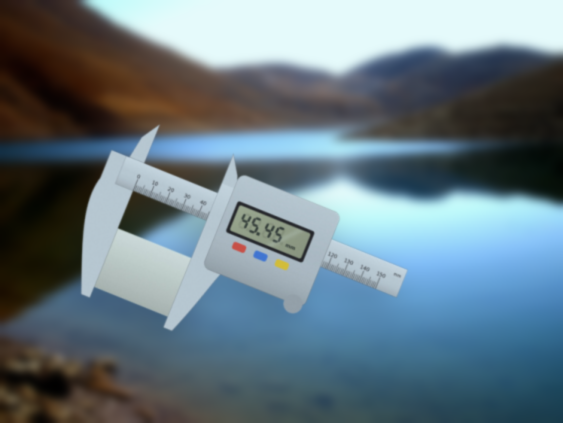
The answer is 45.45 mm
